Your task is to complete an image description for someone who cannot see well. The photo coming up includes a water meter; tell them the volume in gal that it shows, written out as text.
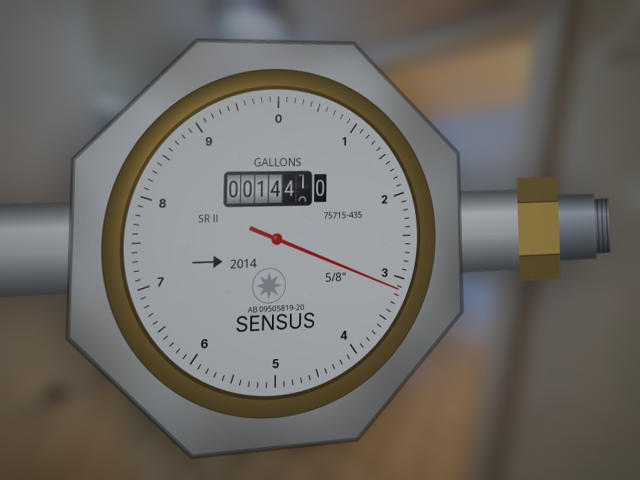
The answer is 14413.1 gal
